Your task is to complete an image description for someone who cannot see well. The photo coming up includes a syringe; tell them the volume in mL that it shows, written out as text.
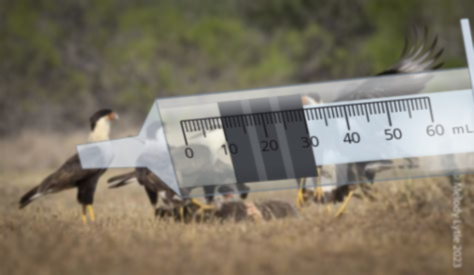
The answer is 10 mL
